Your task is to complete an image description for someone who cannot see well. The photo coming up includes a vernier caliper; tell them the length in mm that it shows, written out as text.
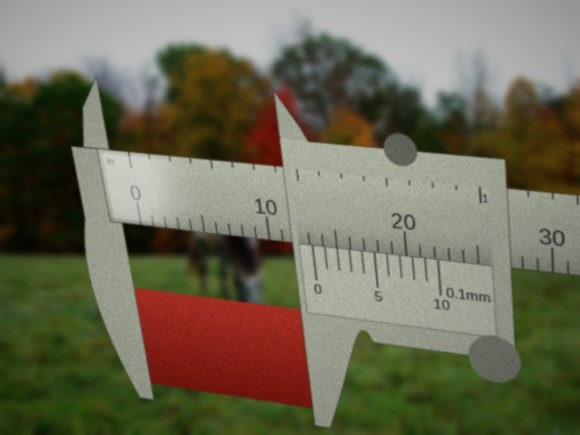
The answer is 13.2 mm
